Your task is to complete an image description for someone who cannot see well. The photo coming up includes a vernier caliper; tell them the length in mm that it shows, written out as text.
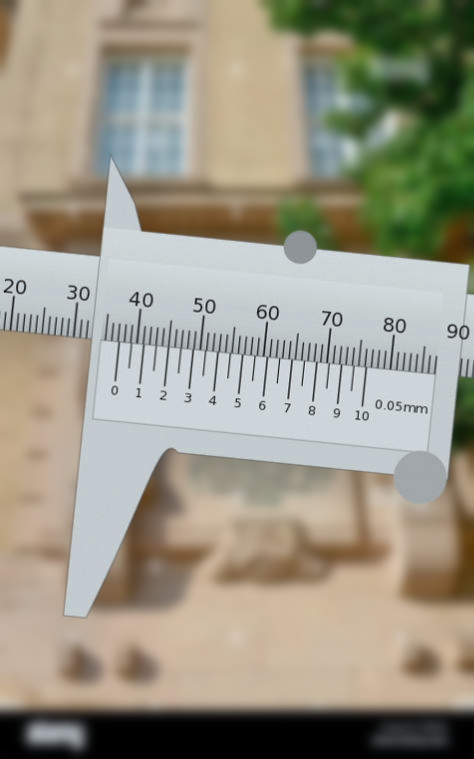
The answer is 37.2 mm
